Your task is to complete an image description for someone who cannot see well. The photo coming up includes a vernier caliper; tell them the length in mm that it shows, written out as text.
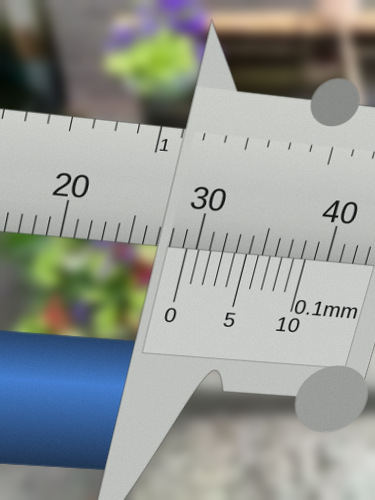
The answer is 29.3 mm
